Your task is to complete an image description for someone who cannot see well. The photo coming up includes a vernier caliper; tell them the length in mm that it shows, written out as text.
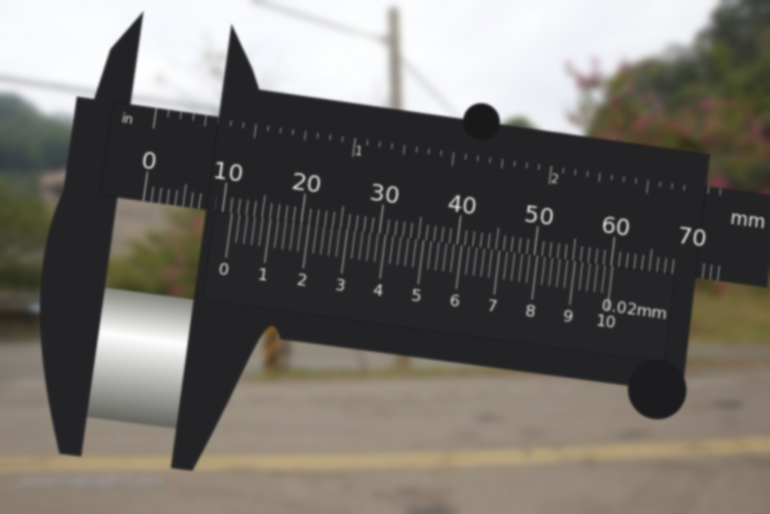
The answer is 11.2 mm
